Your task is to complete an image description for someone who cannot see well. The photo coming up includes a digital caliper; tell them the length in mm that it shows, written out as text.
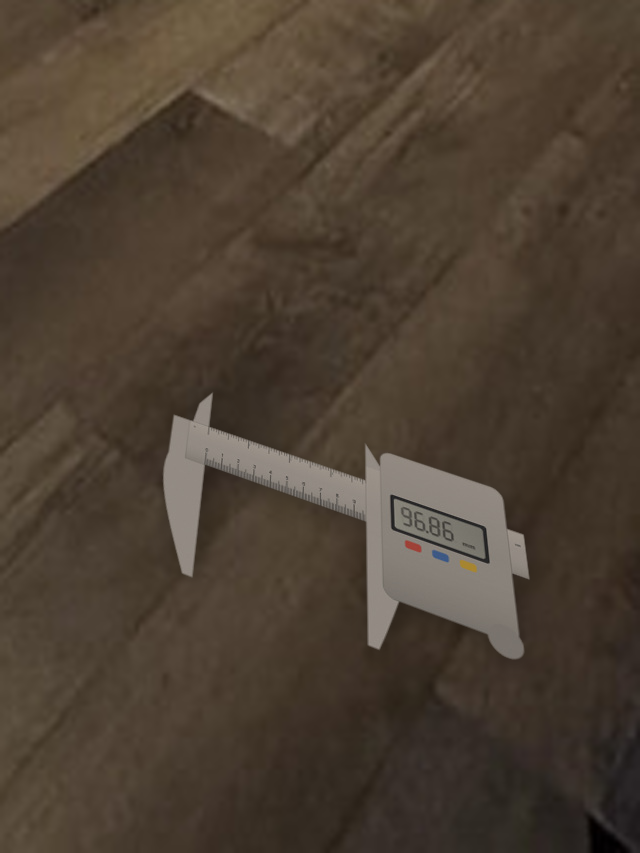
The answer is 96.86 mm
